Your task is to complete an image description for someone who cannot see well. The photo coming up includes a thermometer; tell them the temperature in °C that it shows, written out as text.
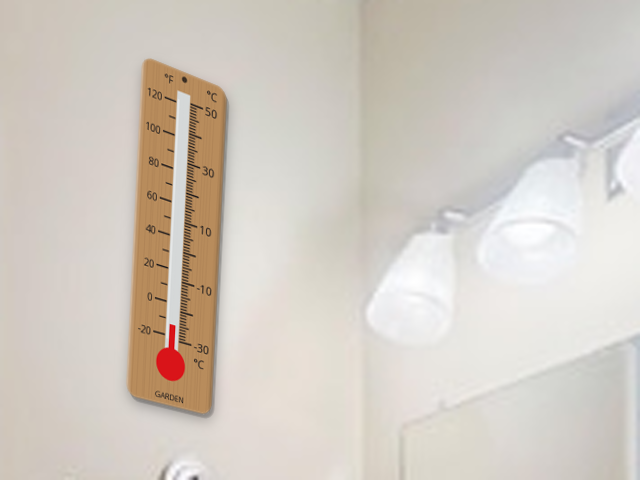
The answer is -25 °C
